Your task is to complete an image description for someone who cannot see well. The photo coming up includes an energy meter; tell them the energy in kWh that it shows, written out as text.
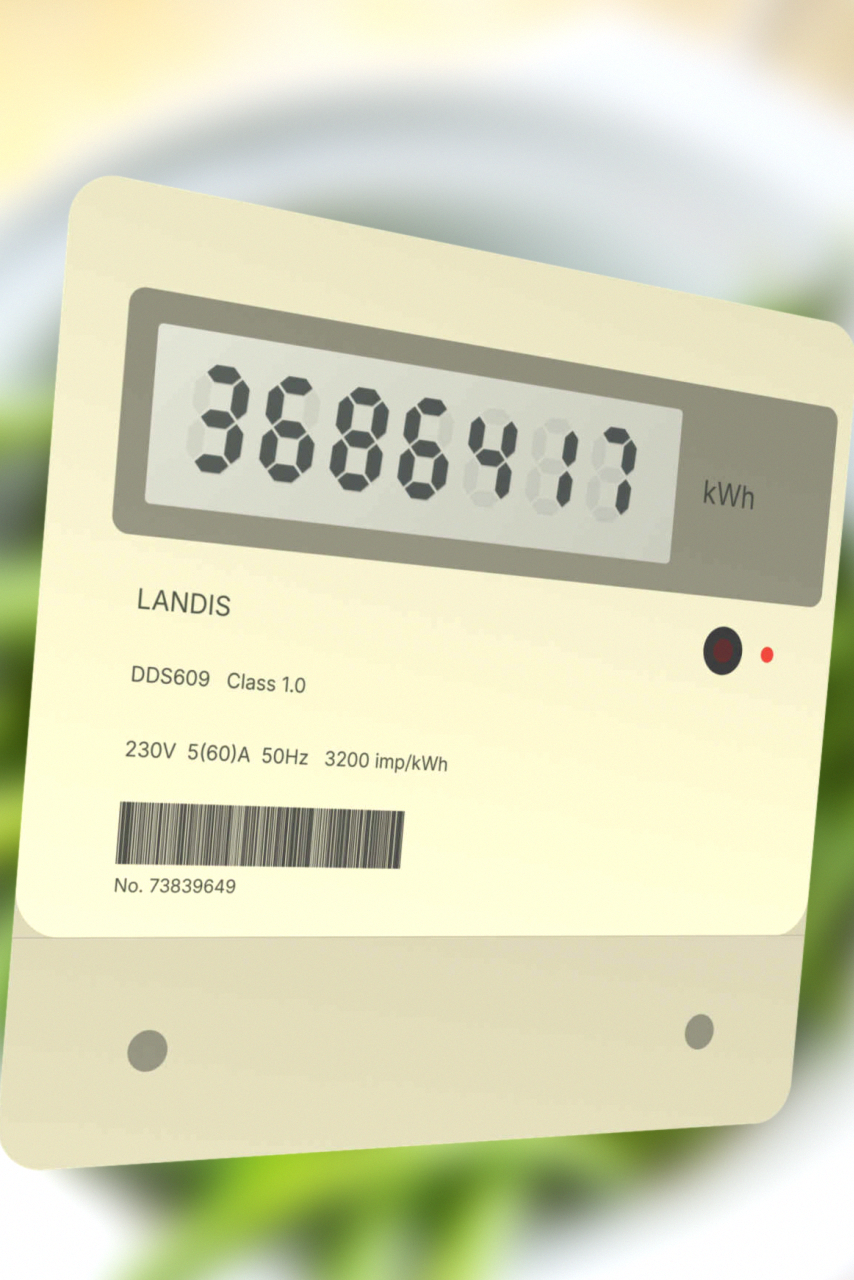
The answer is 3686417 kWh
